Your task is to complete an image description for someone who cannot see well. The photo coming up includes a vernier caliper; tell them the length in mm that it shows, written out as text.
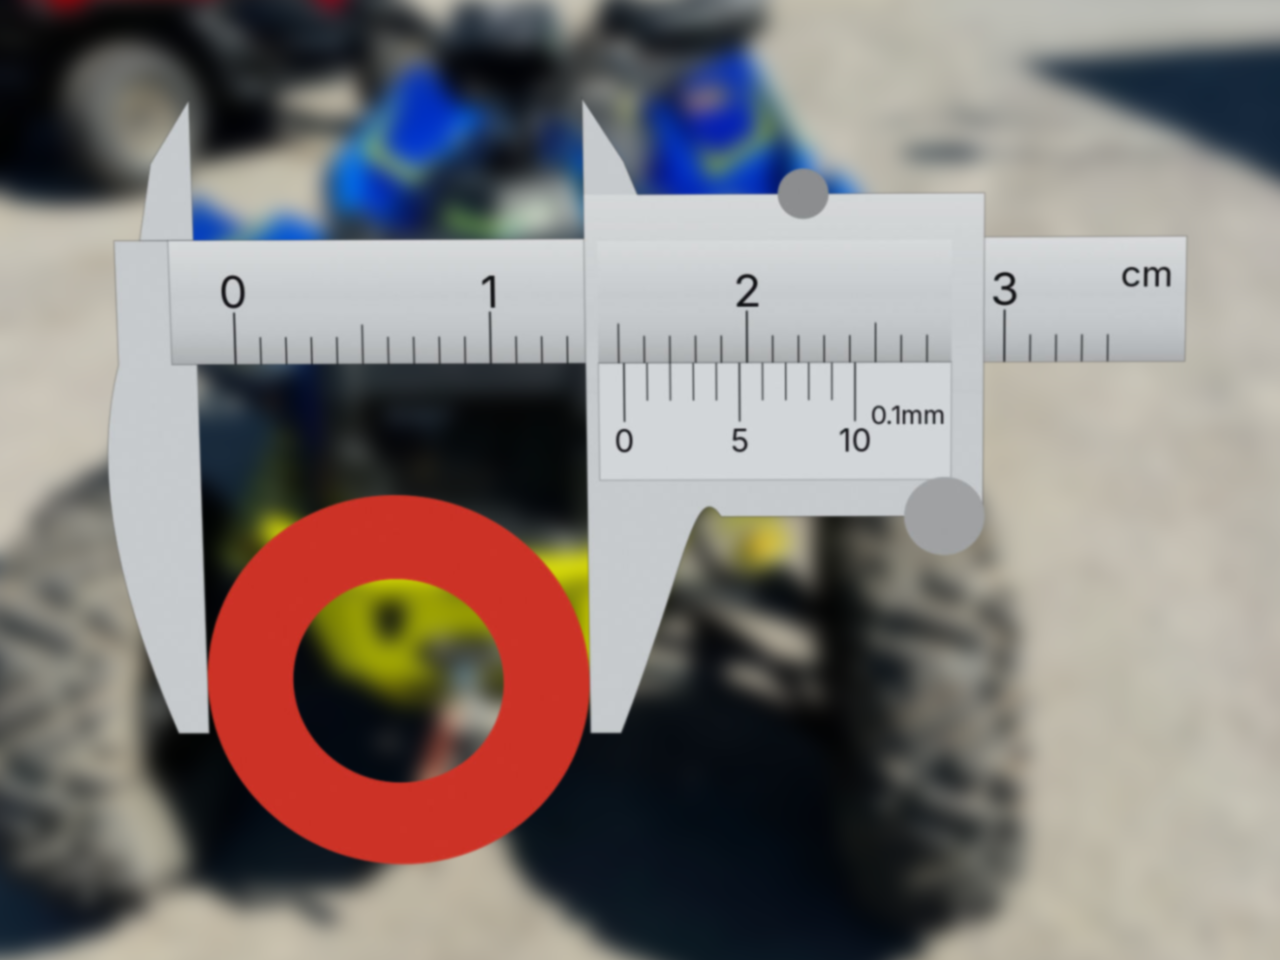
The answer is 15.2 mm
